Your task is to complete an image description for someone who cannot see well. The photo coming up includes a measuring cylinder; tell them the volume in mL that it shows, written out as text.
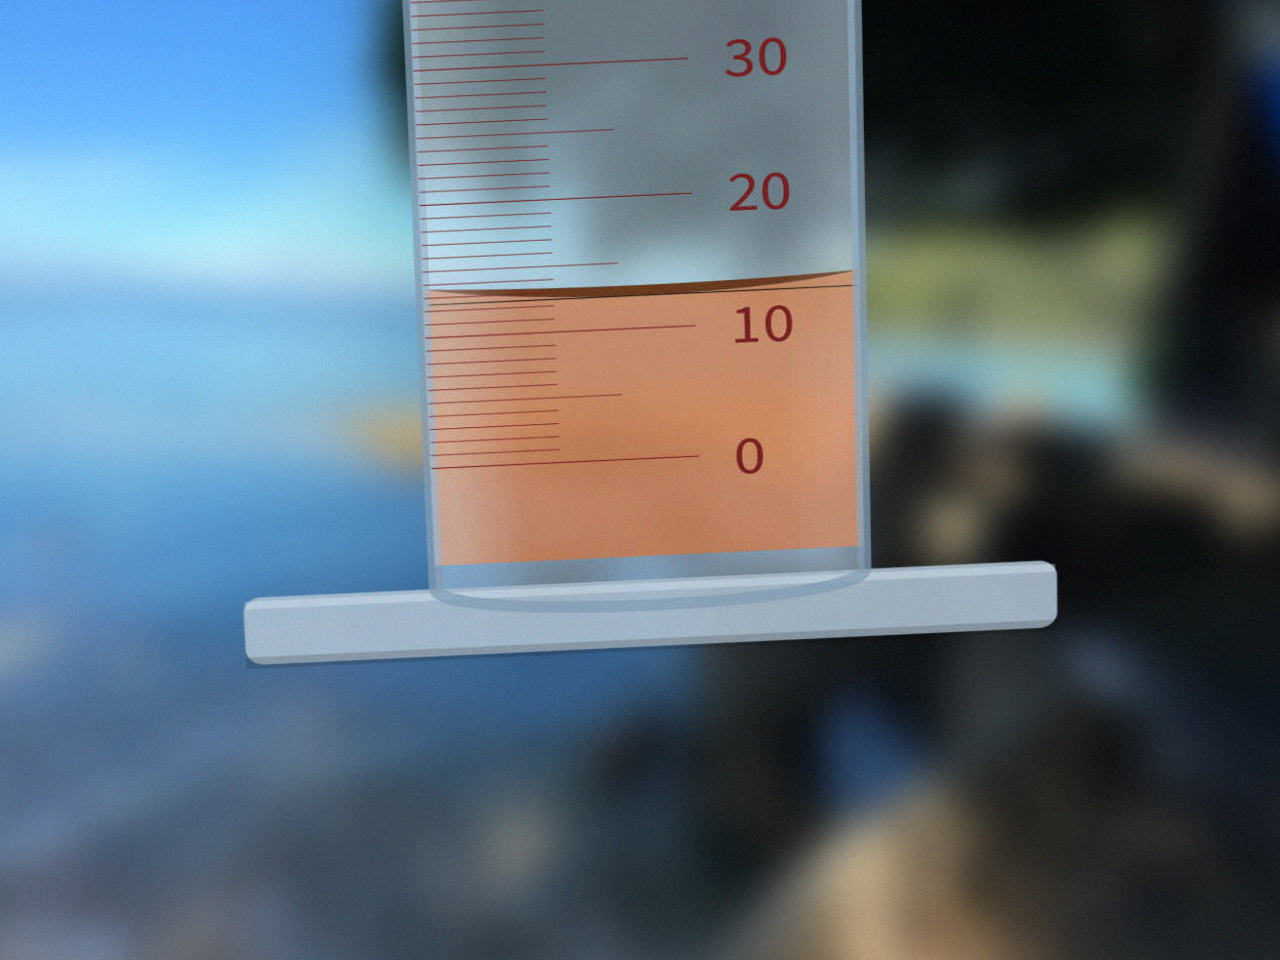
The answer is 12.5 mL
